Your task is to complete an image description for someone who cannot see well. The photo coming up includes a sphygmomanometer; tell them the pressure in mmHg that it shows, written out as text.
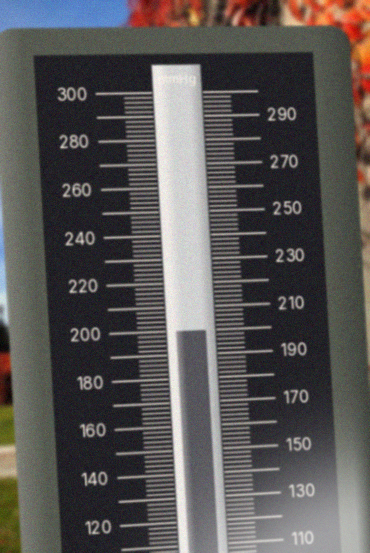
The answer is 200 mmHg
